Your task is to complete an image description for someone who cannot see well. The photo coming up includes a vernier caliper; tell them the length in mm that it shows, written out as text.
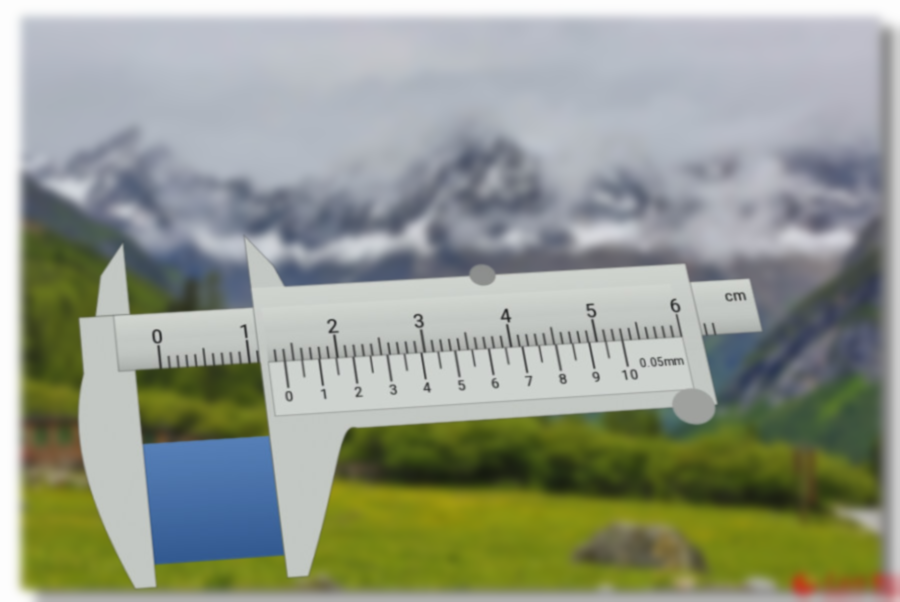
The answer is 14.0 mm
